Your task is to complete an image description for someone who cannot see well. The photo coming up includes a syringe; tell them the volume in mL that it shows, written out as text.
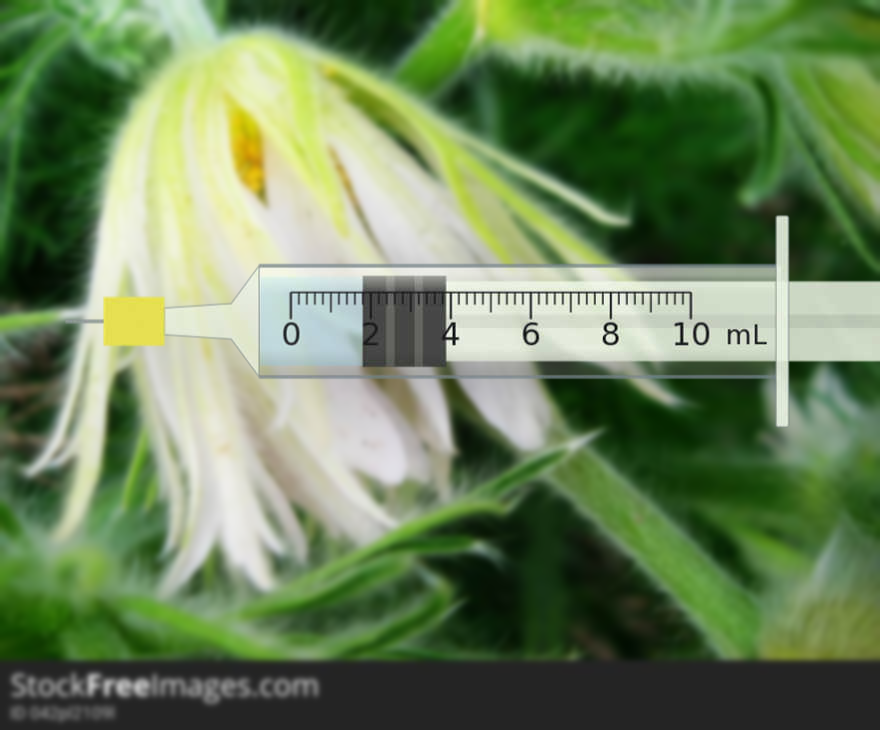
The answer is 1.8 mL
